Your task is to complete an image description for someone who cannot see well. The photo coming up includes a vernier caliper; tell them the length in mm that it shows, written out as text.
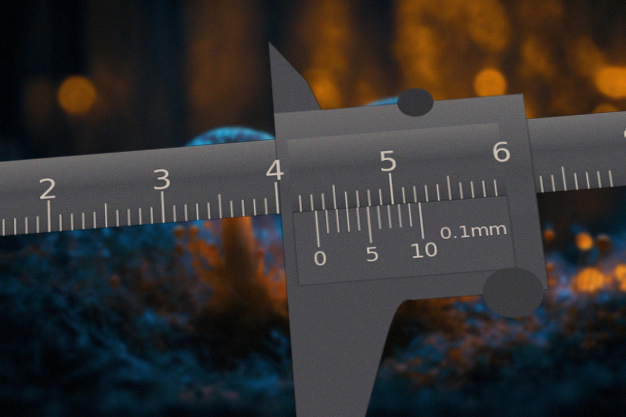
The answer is 43.3 mm
